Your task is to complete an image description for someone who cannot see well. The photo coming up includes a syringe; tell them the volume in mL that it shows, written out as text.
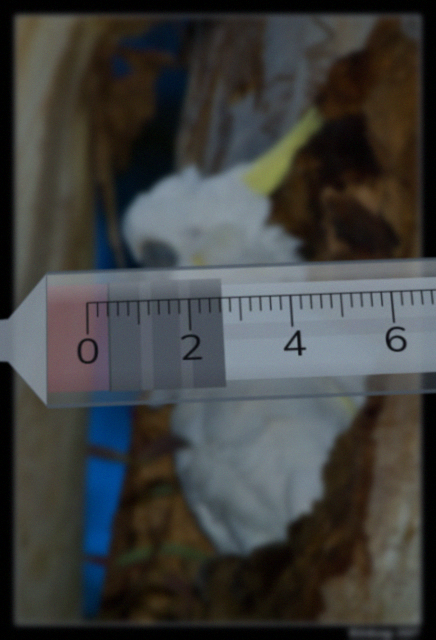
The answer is 0.4 mL
